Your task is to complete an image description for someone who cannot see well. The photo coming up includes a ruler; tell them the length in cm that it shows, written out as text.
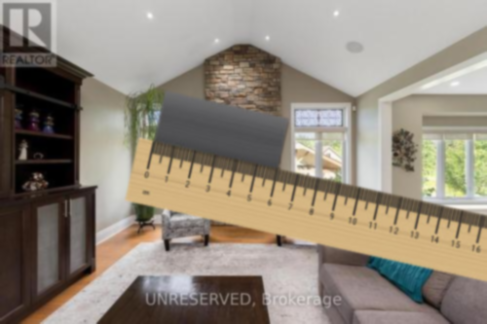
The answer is 6 cm
